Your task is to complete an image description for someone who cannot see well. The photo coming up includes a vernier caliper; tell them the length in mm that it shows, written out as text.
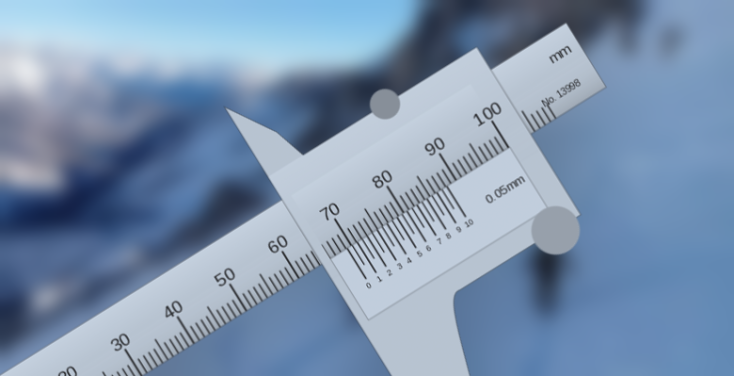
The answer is 69.2 mm
